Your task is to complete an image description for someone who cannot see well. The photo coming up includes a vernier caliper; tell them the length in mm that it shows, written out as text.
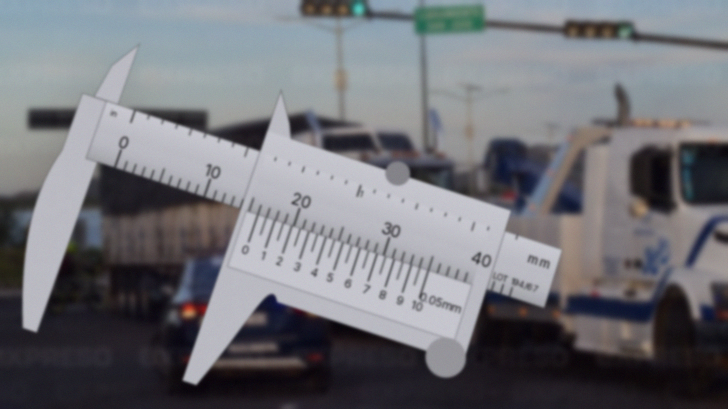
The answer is 16.0 mm
